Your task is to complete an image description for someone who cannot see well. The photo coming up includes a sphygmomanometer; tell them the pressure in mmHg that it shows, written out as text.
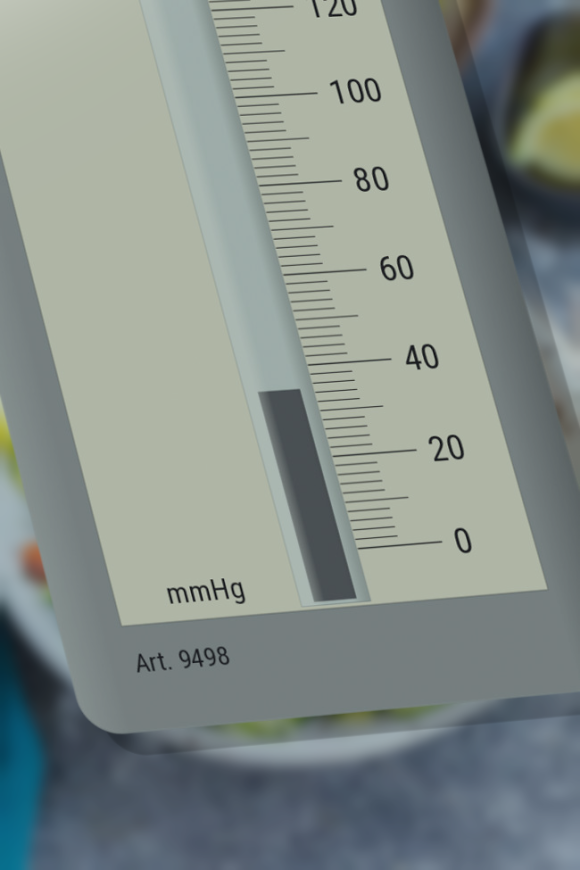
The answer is 35 mmHg
